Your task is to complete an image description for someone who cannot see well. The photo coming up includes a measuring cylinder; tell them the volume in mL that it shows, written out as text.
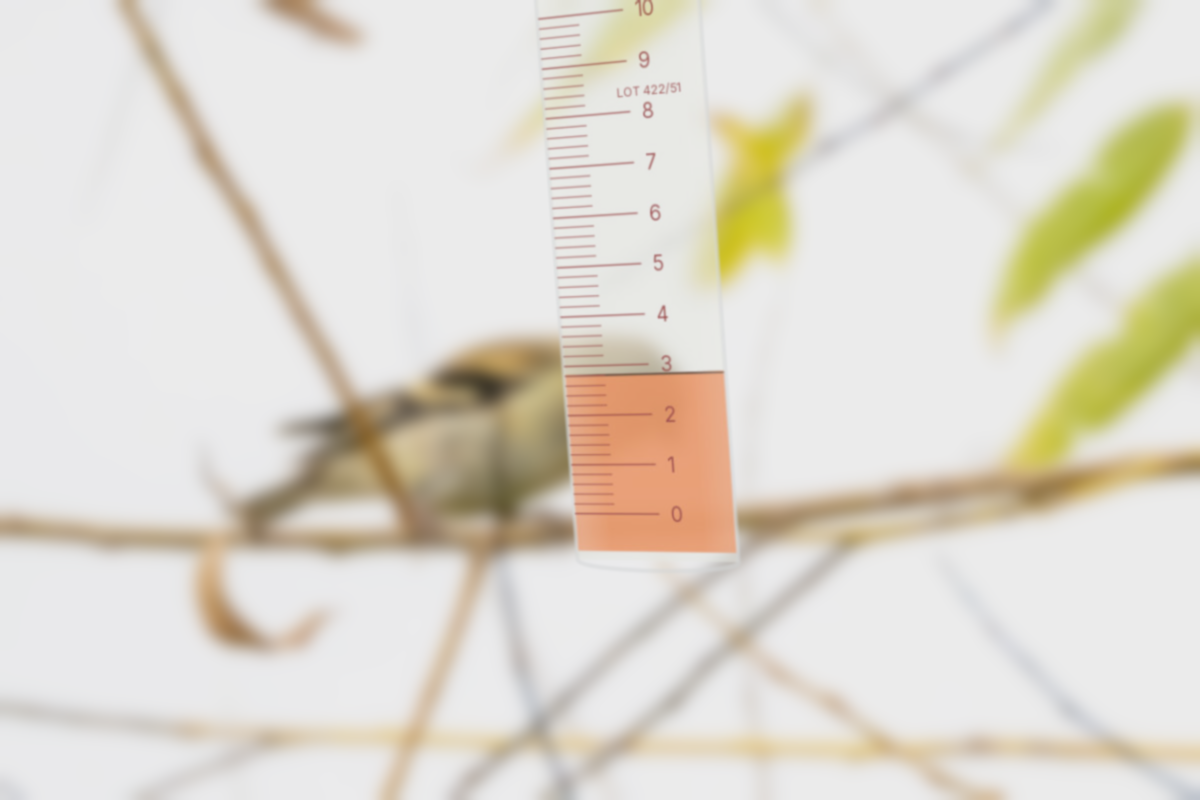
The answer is 2.8 mL
